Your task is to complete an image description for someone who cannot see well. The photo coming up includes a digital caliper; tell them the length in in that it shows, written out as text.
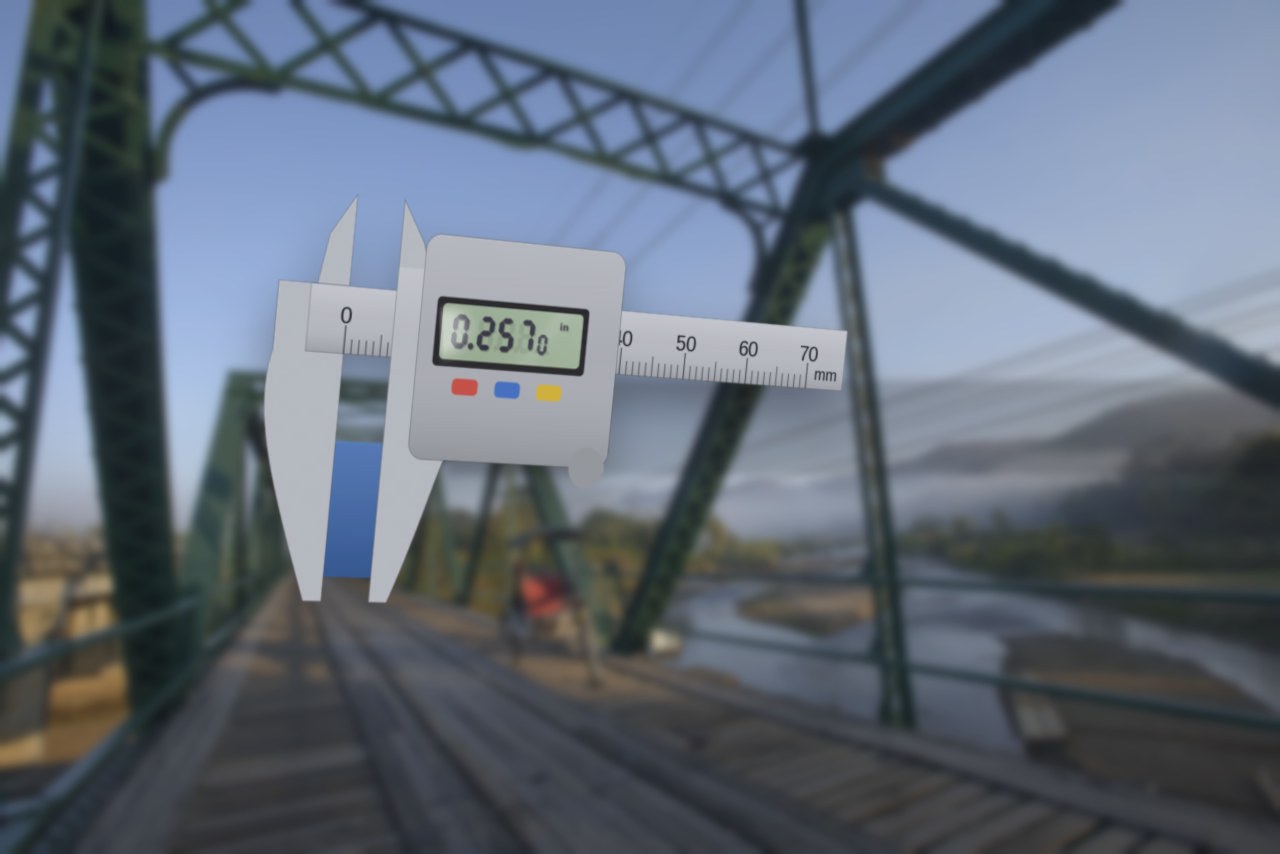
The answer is 0.2570 in
